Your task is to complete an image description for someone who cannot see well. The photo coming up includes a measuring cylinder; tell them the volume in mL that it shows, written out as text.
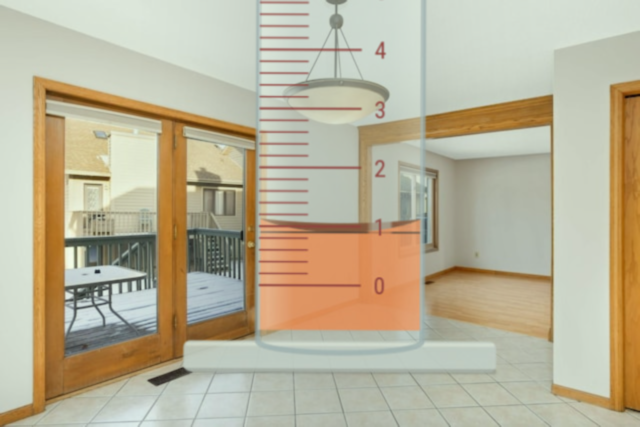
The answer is 0.9 mL
